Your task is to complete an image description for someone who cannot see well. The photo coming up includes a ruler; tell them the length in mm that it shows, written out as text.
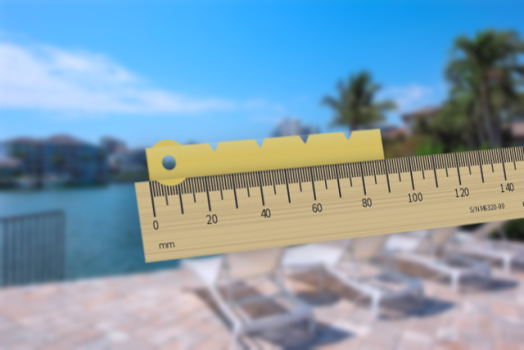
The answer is 90 mm
